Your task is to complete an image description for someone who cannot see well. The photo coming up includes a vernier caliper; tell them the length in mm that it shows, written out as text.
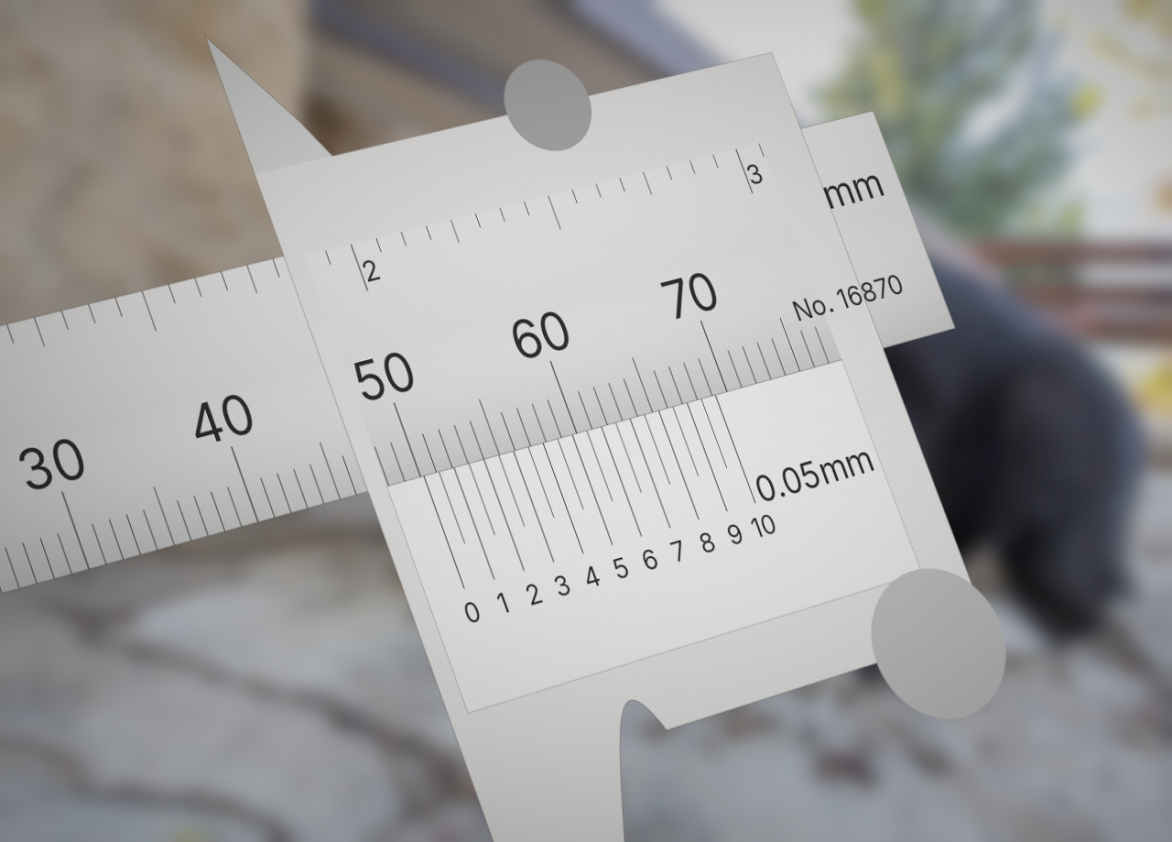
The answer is 50.2 mm
